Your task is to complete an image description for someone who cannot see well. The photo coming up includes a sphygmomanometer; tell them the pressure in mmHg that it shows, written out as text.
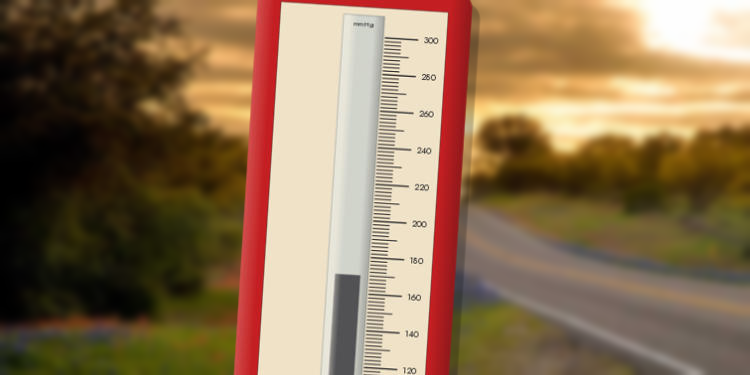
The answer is 170 mmHg
